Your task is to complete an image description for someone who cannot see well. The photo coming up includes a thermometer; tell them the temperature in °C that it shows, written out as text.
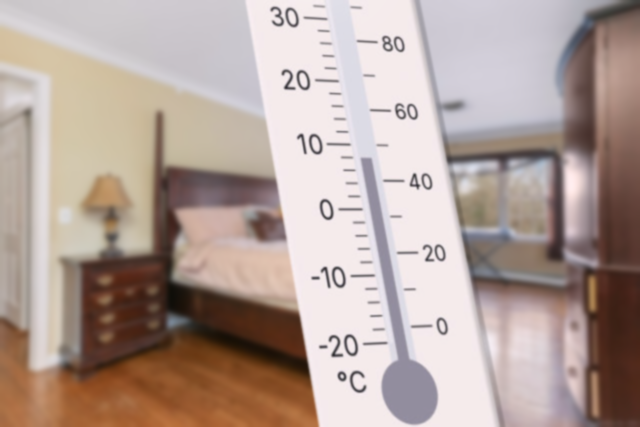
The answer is 8 °C
